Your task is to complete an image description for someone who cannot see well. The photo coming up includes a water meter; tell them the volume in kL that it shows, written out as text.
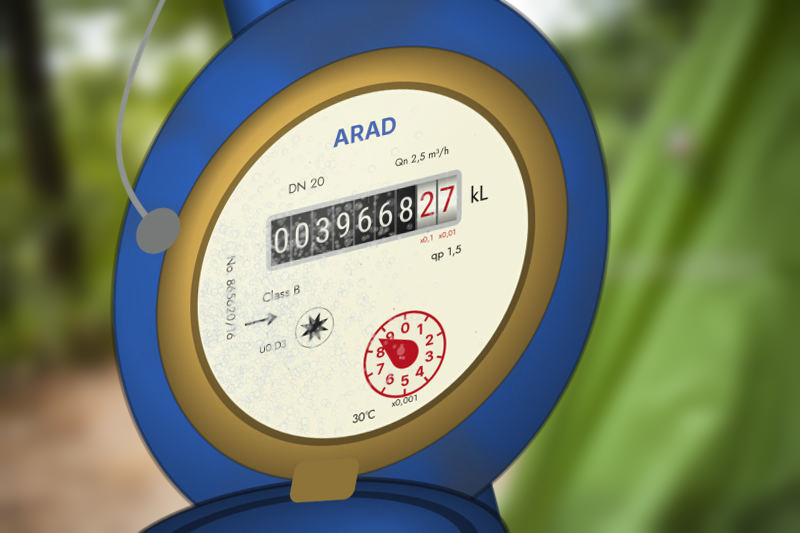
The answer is 39668.278 kL
